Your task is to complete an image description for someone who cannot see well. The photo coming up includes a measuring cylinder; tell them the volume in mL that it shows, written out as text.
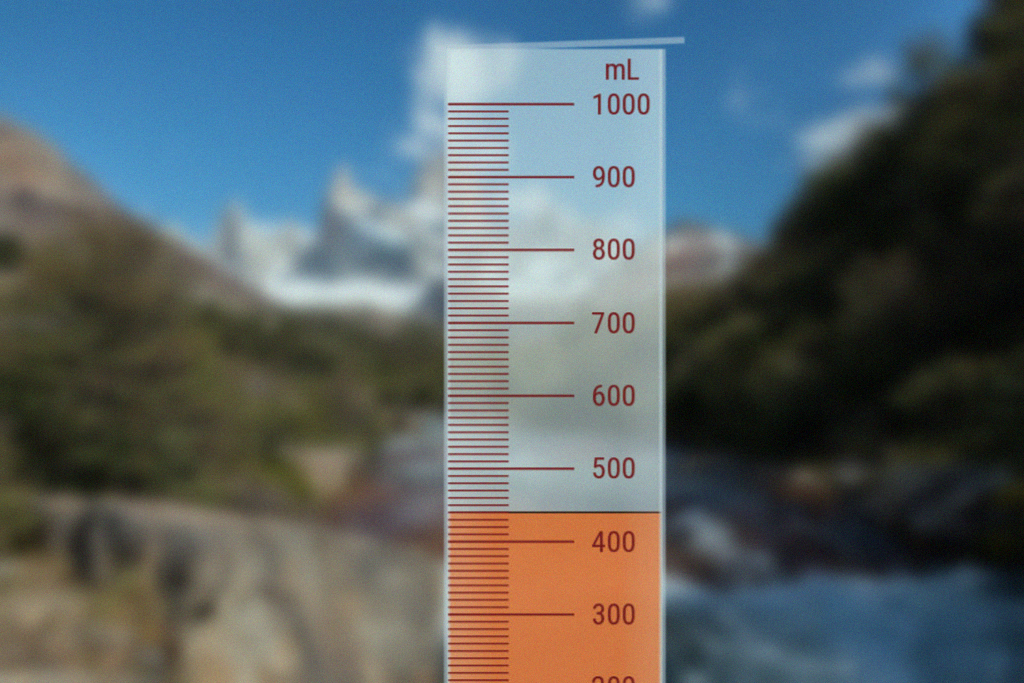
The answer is 440 mL
